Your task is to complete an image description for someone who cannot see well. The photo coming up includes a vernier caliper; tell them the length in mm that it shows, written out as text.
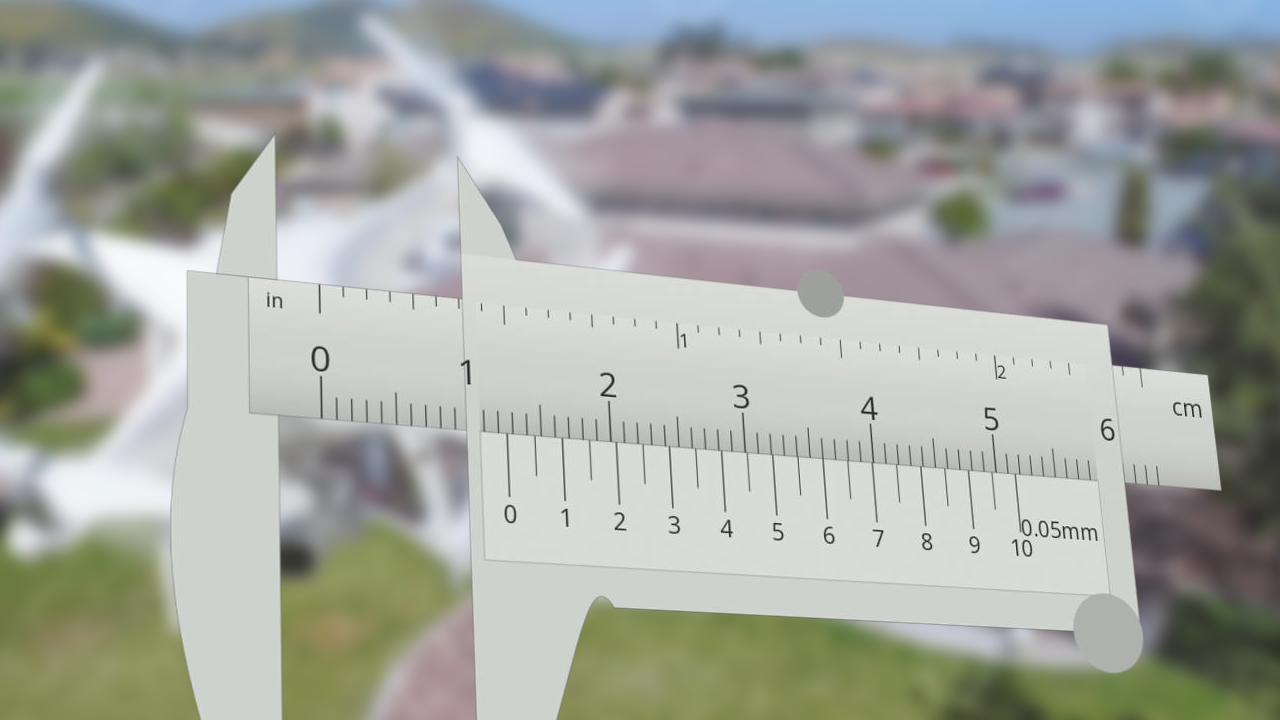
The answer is 12.6 mm
